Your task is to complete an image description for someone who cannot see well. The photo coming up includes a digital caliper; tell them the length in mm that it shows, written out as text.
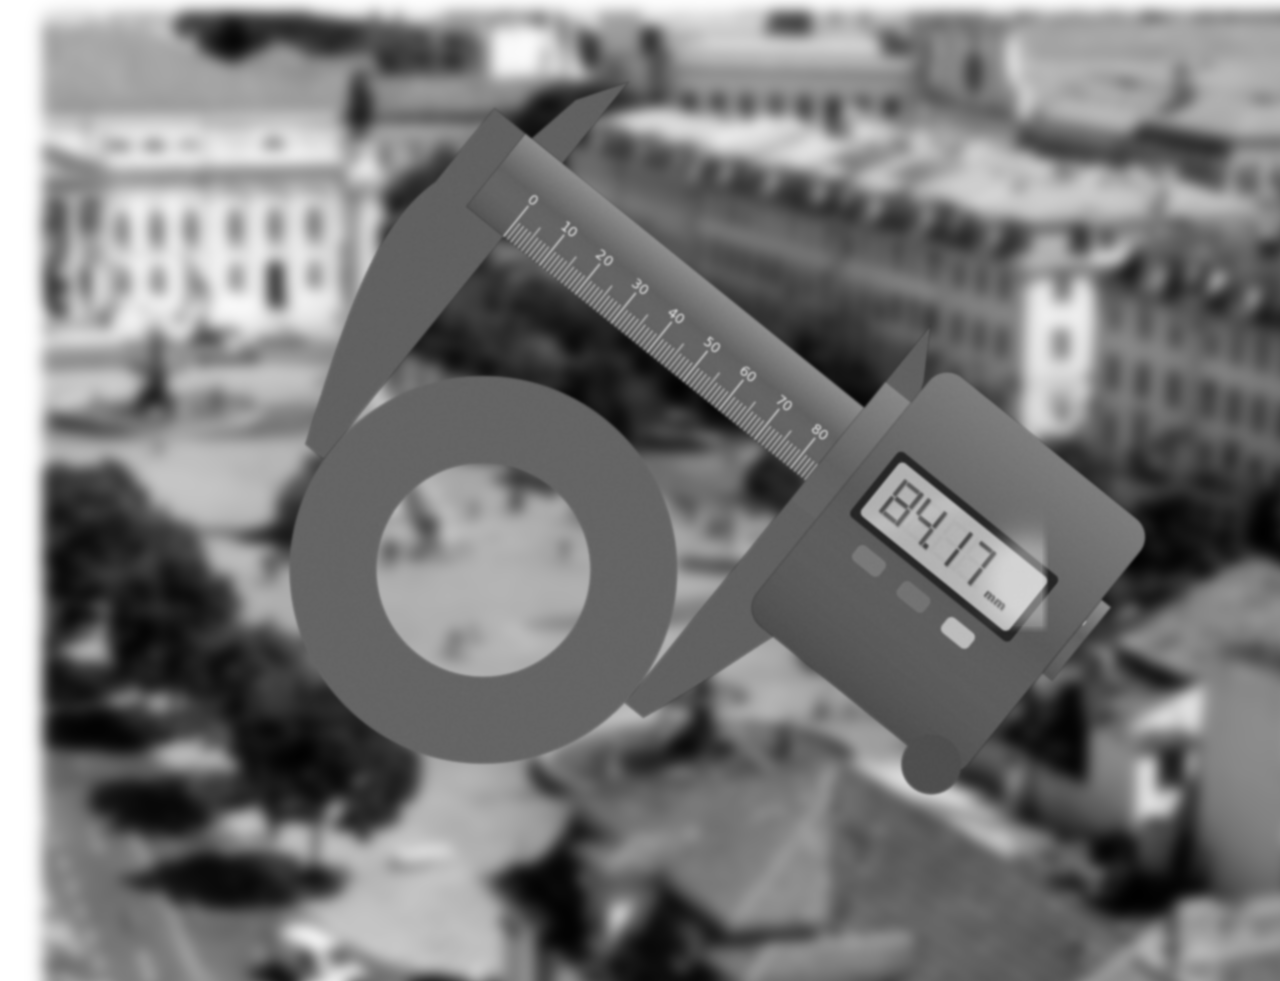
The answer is 84.17 mm
